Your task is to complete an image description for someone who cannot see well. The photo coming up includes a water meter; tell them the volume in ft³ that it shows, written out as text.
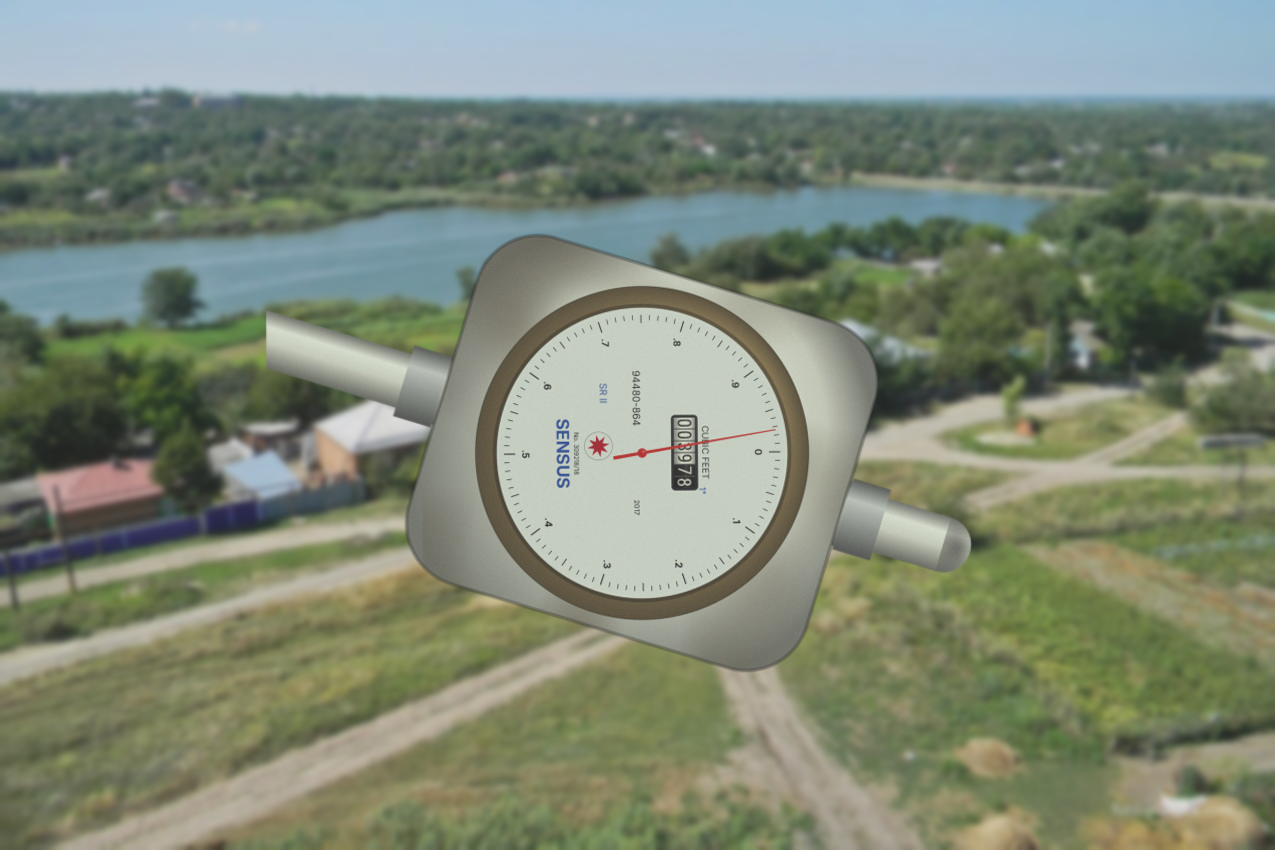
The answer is 3977.97 ft³
